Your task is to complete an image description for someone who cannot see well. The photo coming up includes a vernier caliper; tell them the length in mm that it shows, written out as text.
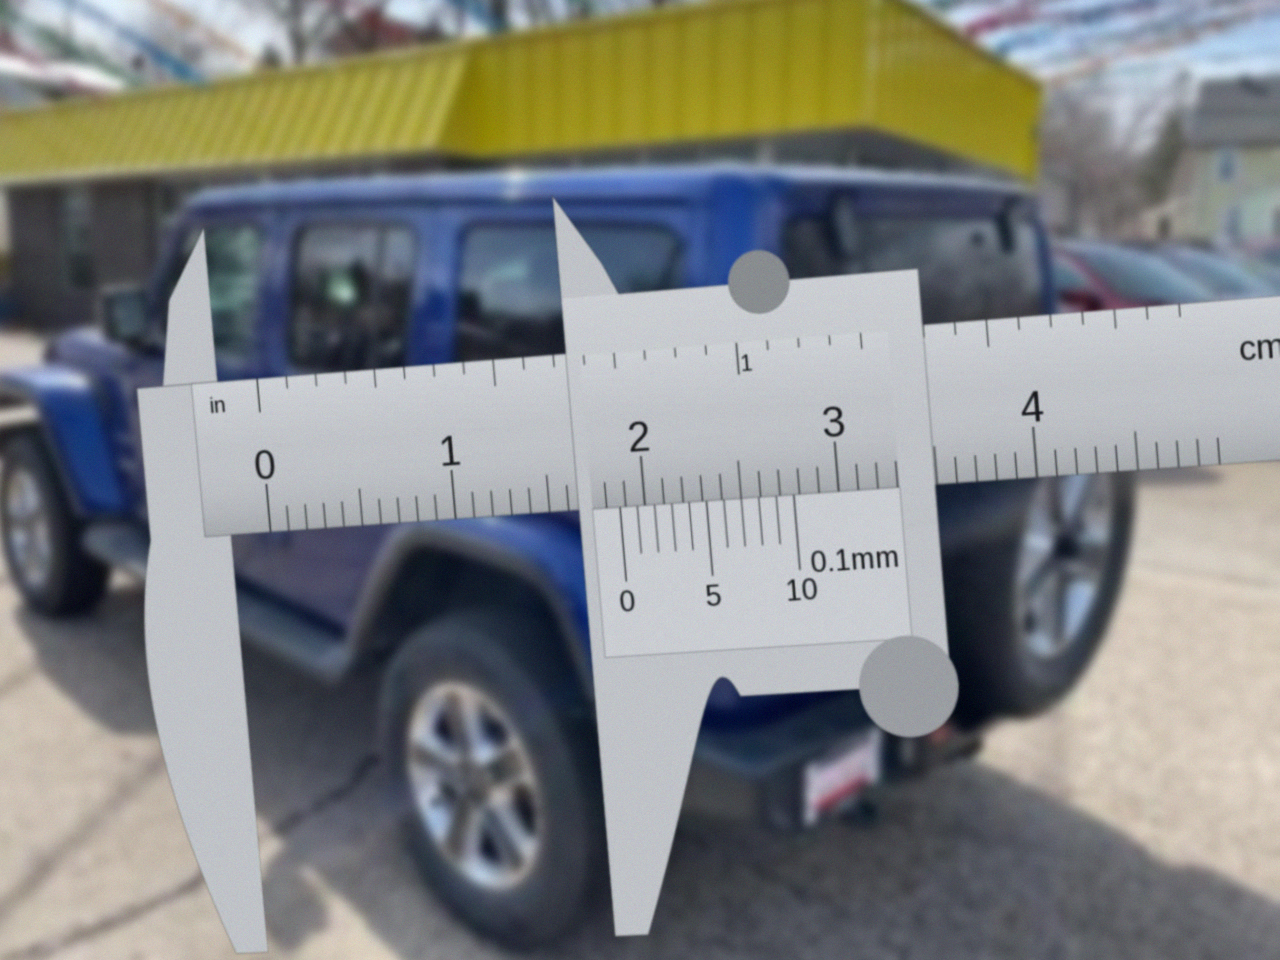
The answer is 18.7 mm
